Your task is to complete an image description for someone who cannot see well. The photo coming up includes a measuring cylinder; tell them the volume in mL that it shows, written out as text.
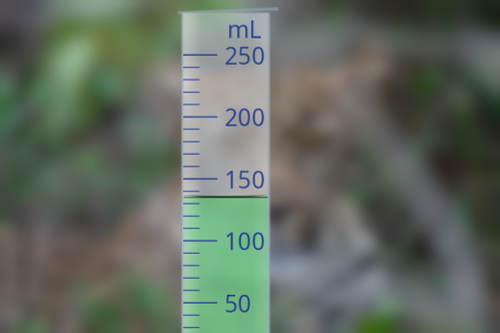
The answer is 135 mL
